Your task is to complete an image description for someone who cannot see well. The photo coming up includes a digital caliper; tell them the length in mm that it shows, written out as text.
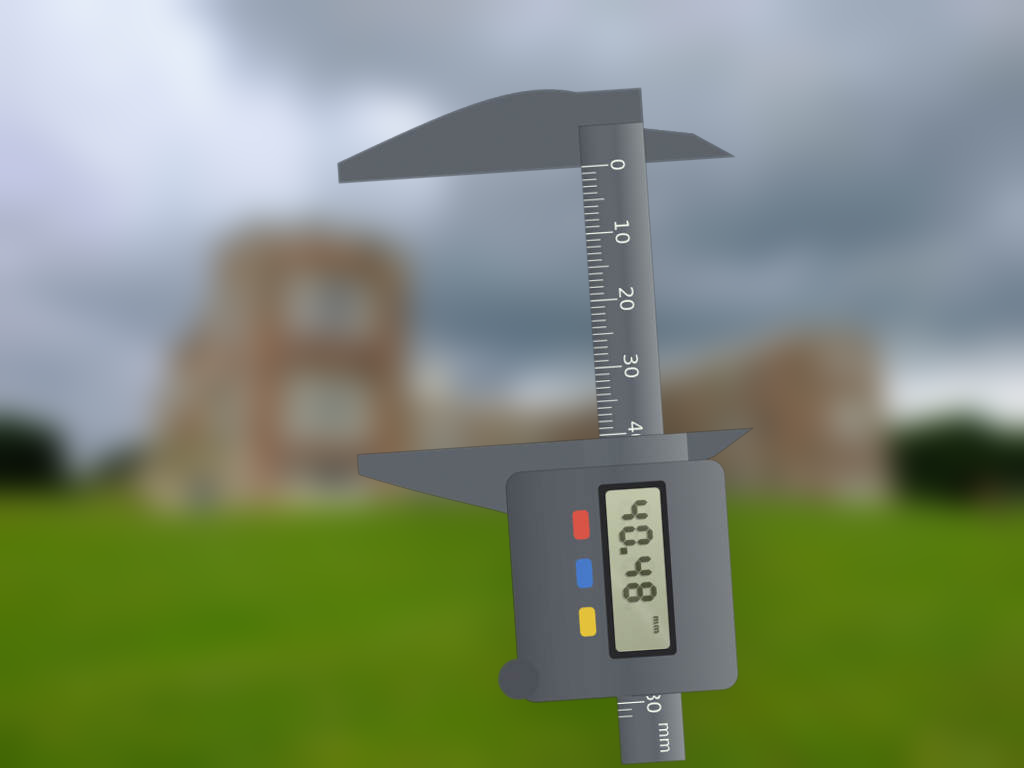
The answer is 40.48 mm
